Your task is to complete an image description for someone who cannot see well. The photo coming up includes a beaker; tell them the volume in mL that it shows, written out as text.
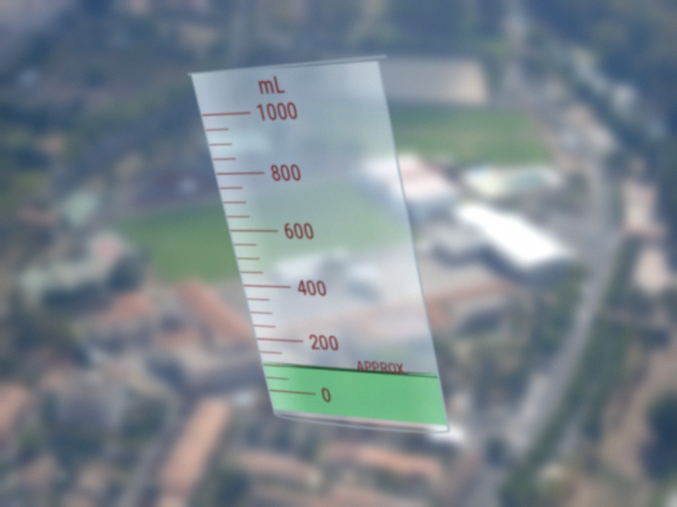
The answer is 100 mL
